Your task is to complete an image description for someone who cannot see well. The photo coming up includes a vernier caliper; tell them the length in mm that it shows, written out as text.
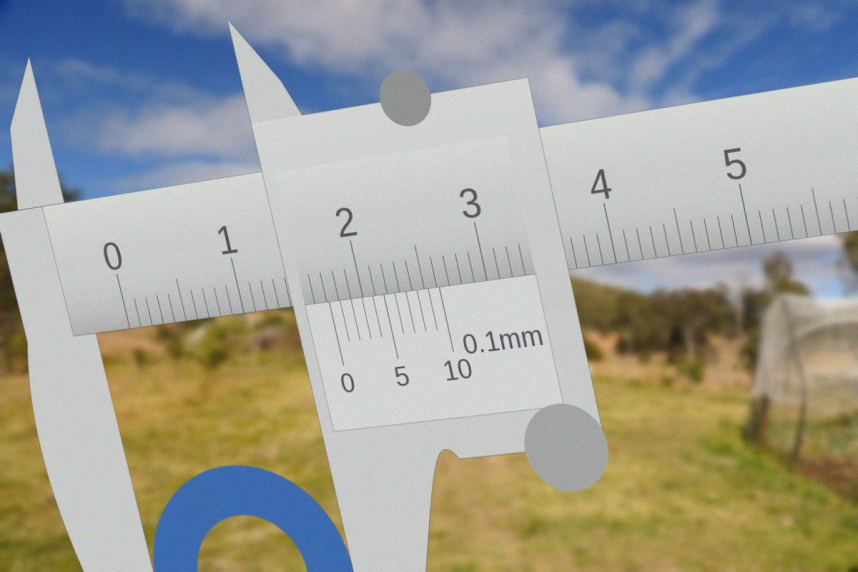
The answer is 17.2 mm
